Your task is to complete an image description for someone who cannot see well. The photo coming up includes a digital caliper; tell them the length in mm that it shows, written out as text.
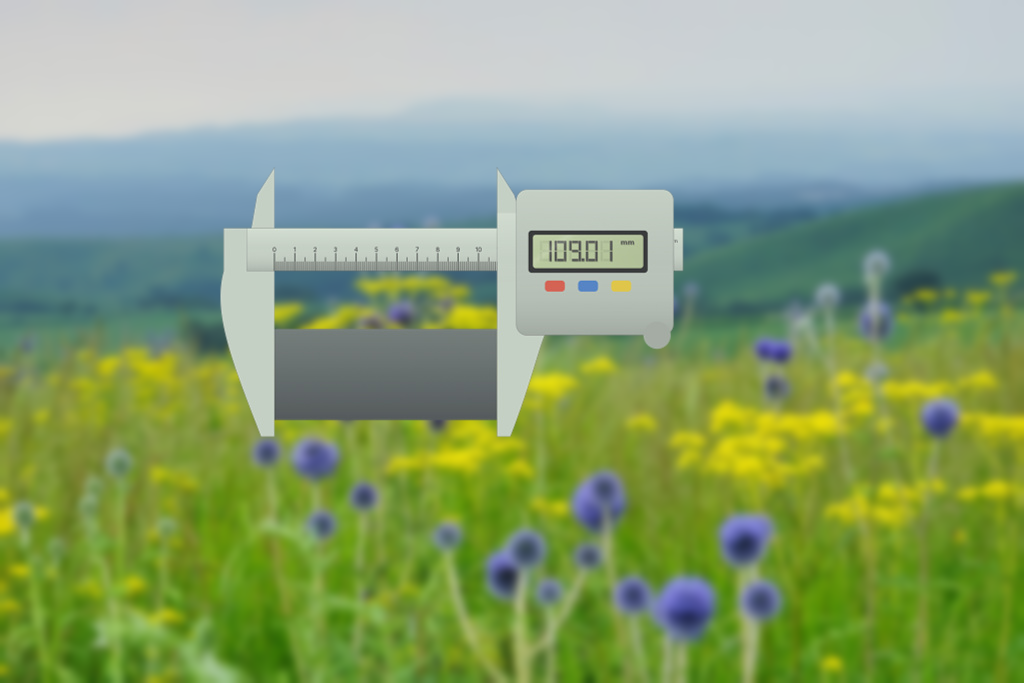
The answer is 109.01 mm
